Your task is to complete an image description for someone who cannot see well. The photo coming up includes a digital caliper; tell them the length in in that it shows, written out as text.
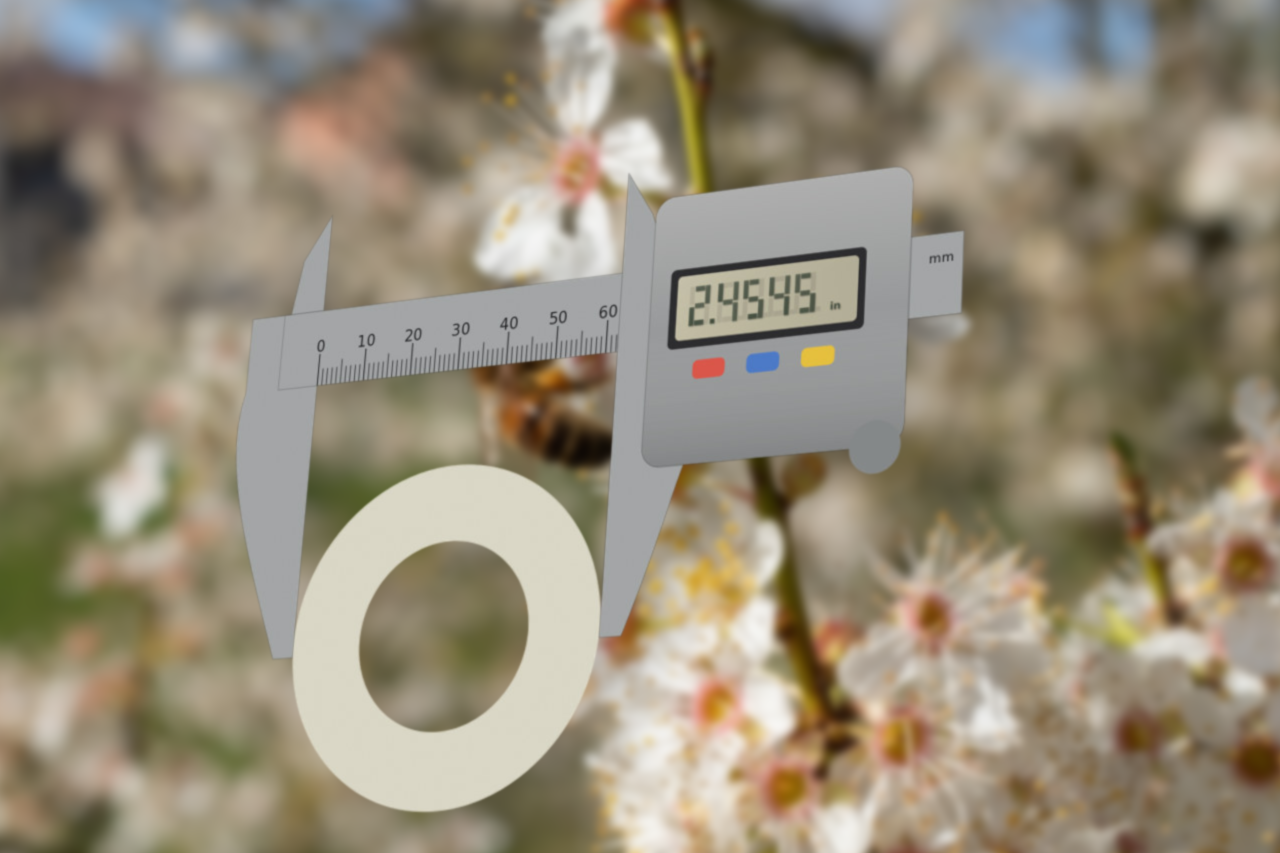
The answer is 2.4545 in
